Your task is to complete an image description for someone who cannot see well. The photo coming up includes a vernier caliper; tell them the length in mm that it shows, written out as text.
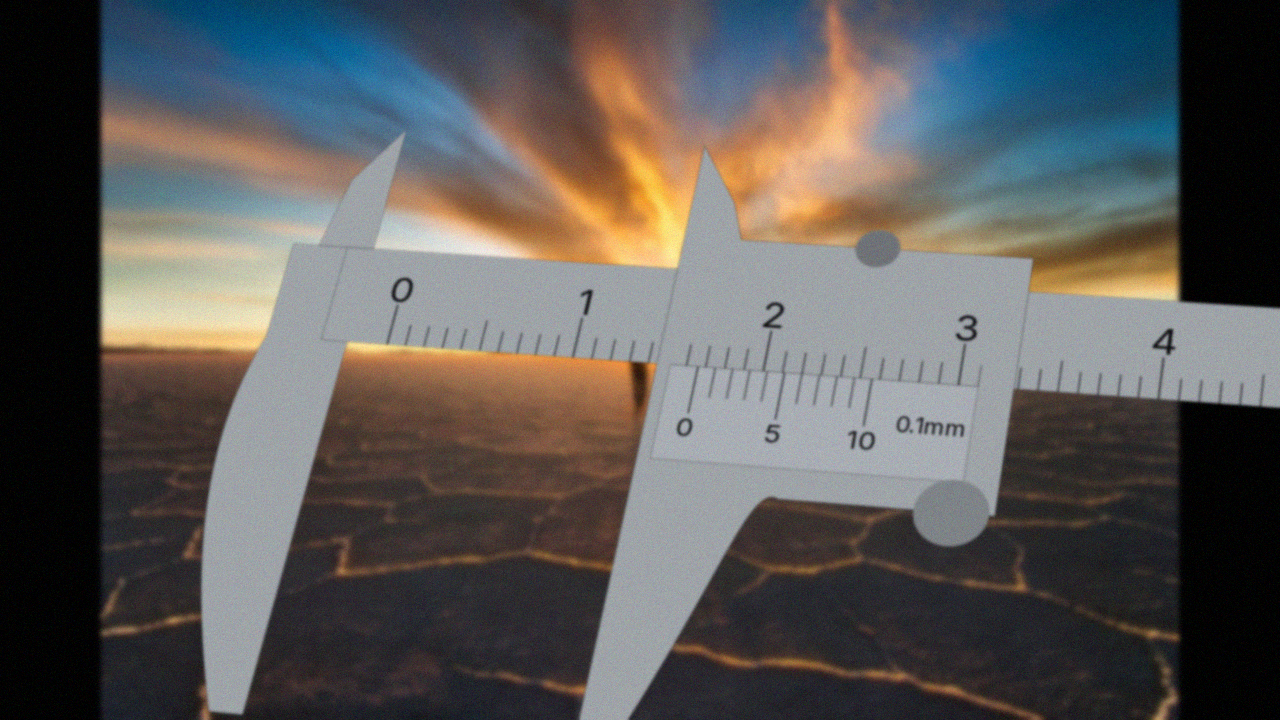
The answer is 16.6 mm
